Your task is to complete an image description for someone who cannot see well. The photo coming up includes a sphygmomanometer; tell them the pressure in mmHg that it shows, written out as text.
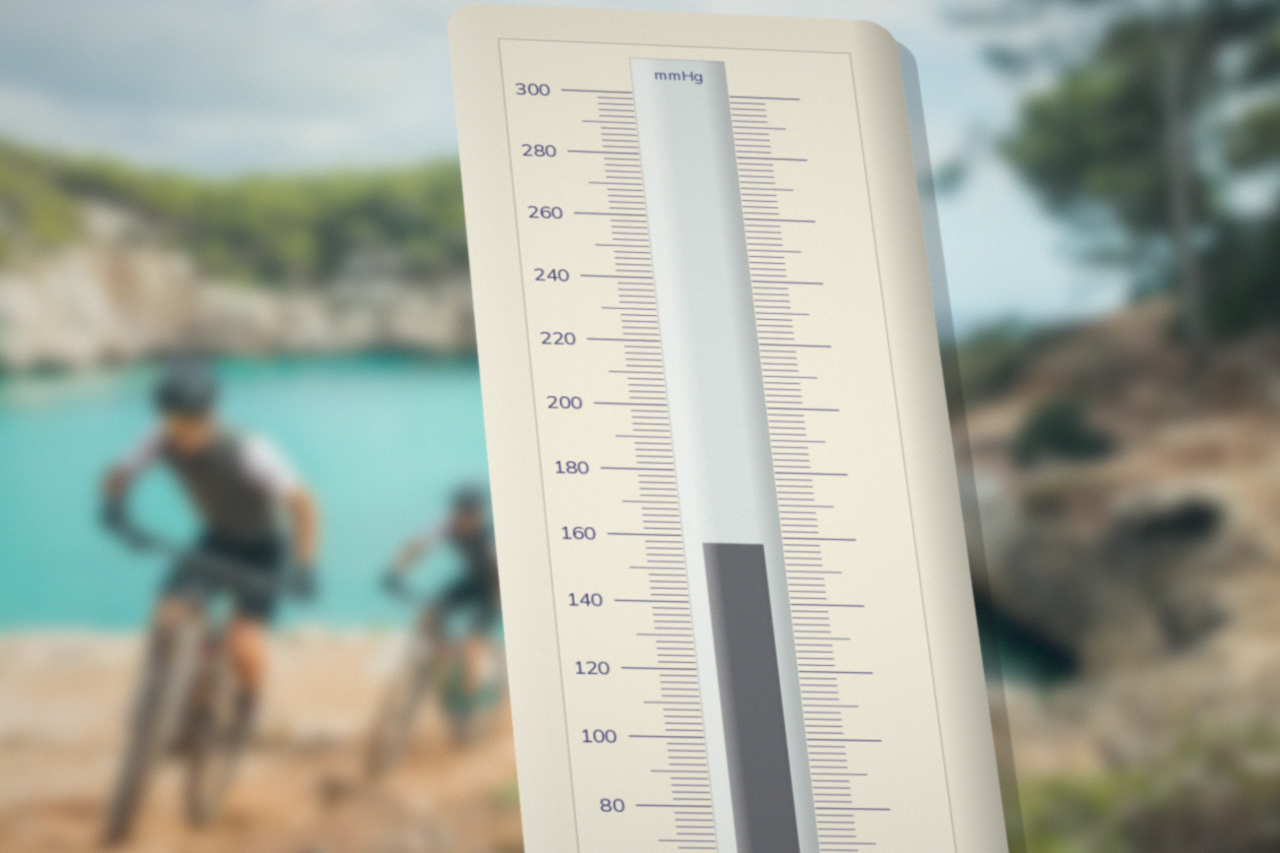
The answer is 158 mmHg
